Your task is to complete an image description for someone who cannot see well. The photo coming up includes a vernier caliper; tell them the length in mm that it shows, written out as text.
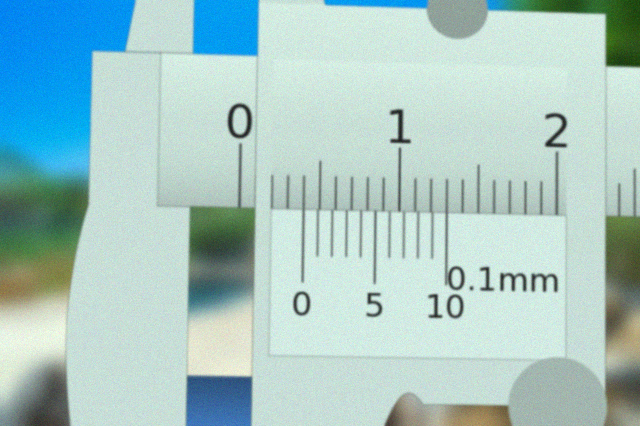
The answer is 4.0 mm
